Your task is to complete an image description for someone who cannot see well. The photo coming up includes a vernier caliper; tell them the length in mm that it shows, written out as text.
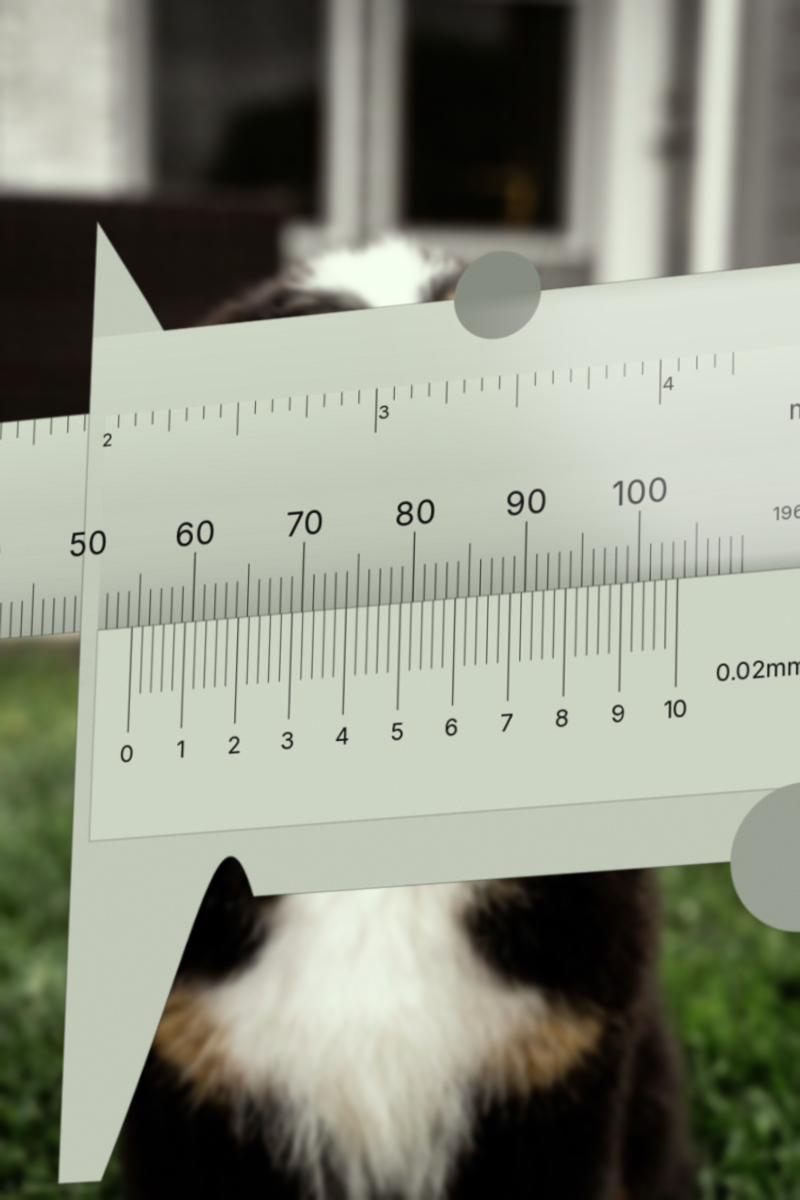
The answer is 54.4 mm
